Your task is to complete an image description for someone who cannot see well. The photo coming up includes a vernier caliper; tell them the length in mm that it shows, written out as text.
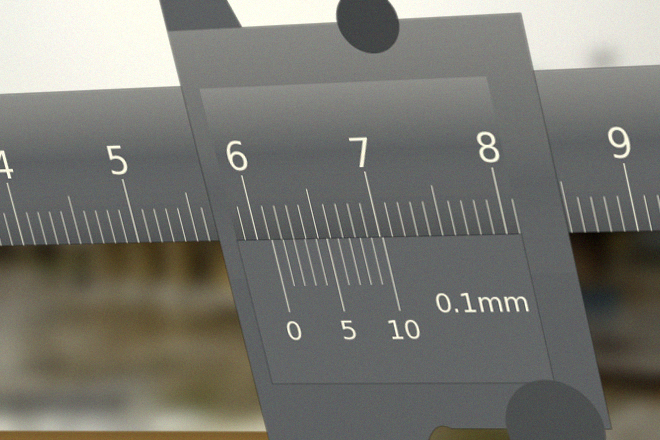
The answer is 61.2 mm
